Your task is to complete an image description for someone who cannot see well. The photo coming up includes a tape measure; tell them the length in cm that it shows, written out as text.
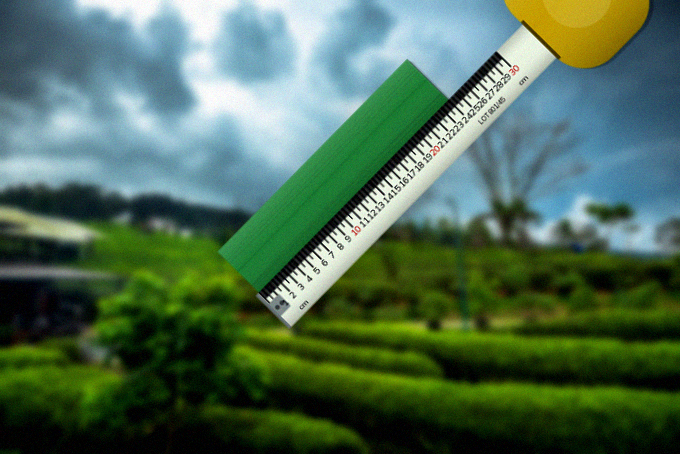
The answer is 24 cm
